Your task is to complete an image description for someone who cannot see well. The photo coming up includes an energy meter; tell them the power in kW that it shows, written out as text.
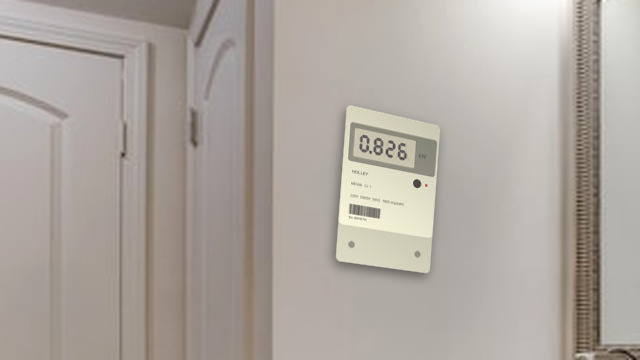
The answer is 0.826 kW
